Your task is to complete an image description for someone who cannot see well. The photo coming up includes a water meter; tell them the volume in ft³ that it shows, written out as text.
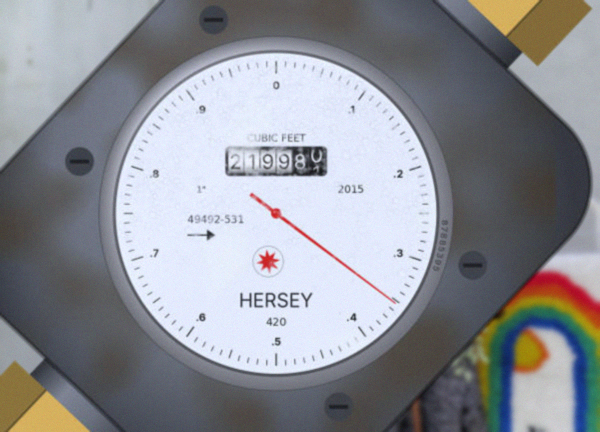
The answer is 219980.35 ft³
